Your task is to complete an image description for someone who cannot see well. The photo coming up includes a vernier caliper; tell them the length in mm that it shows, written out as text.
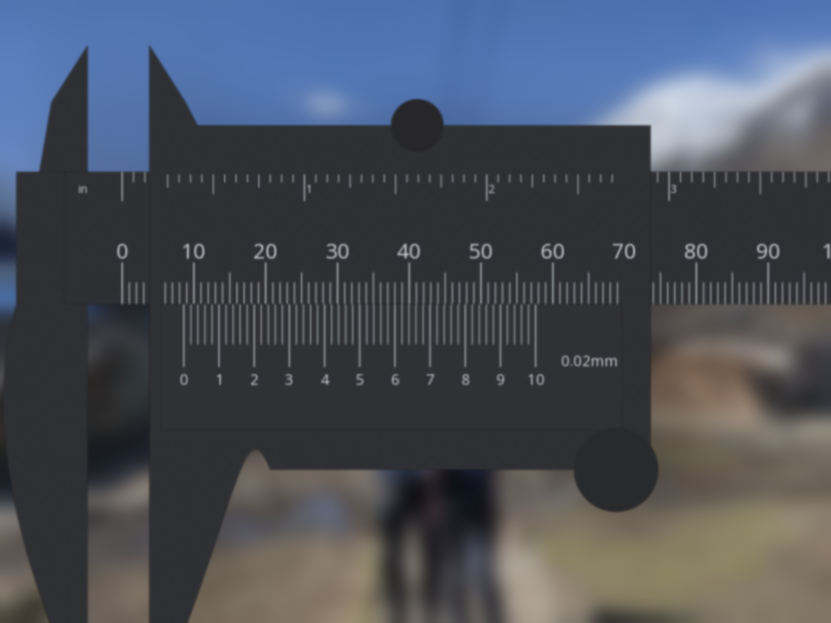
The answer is 8.6 mm
